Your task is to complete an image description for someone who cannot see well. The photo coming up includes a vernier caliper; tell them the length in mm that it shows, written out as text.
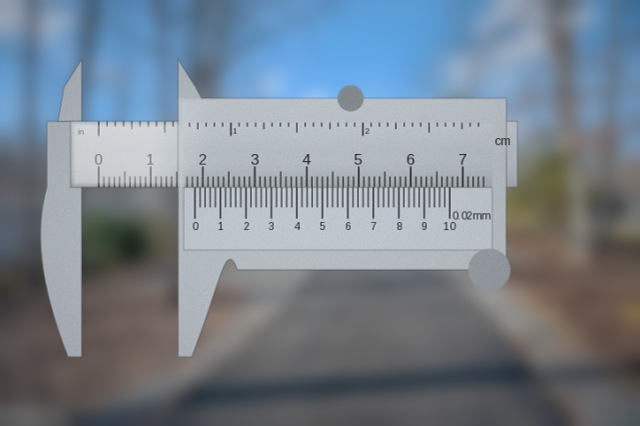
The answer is 18.5 mm
